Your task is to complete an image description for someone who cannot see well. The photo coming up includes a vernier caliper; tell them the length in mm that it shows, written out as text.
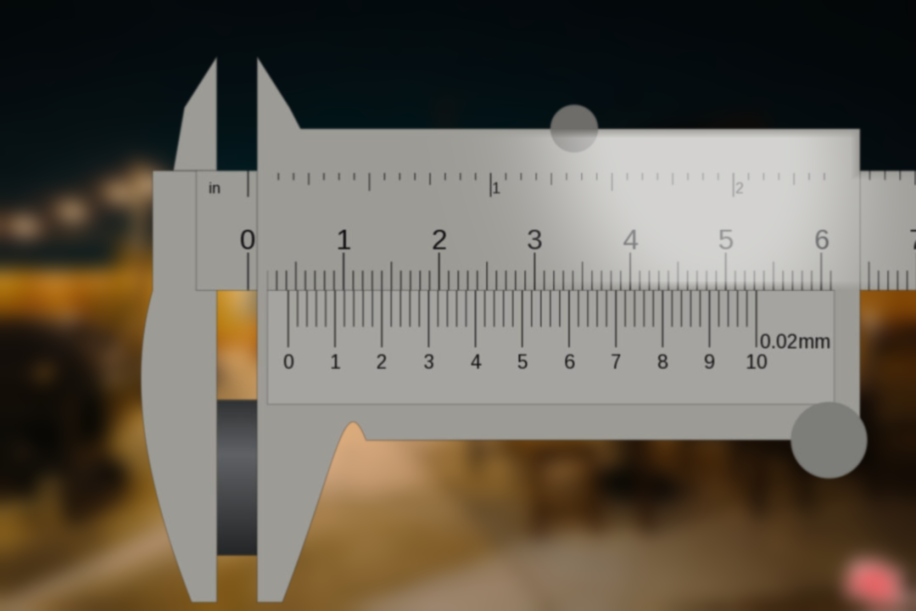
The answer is 4.2 mm
